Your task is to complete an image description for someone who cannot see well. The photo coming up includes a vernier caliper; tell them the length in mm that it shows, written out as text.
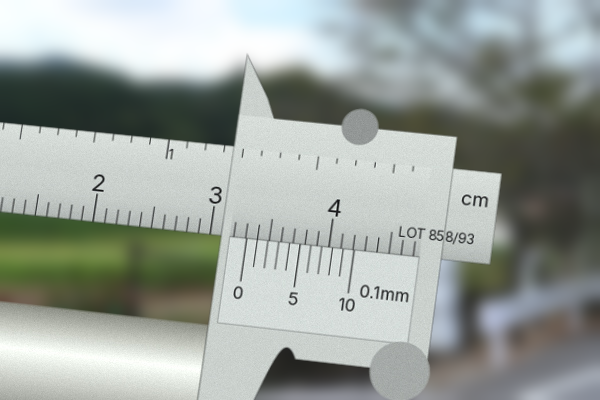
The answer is 33.1 mm
